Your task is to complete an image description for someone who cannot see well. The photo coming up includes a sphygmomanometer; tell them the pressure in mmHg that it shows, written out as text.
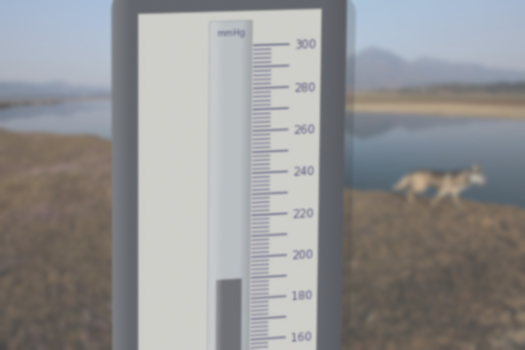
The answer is 190 mmHg
